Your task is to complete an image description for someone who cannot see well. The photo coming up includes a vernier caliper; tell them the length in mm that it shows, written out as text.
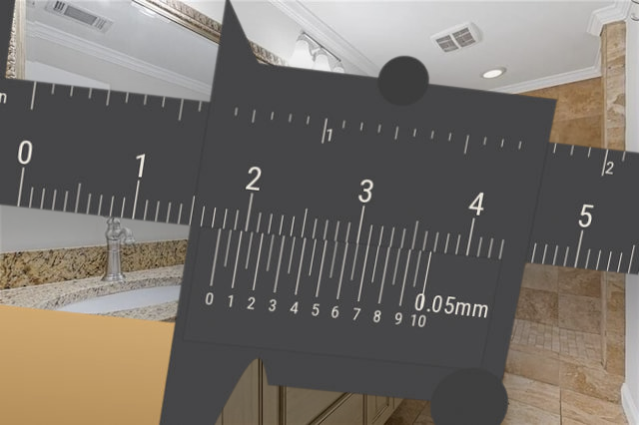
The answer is 17.7 mm
